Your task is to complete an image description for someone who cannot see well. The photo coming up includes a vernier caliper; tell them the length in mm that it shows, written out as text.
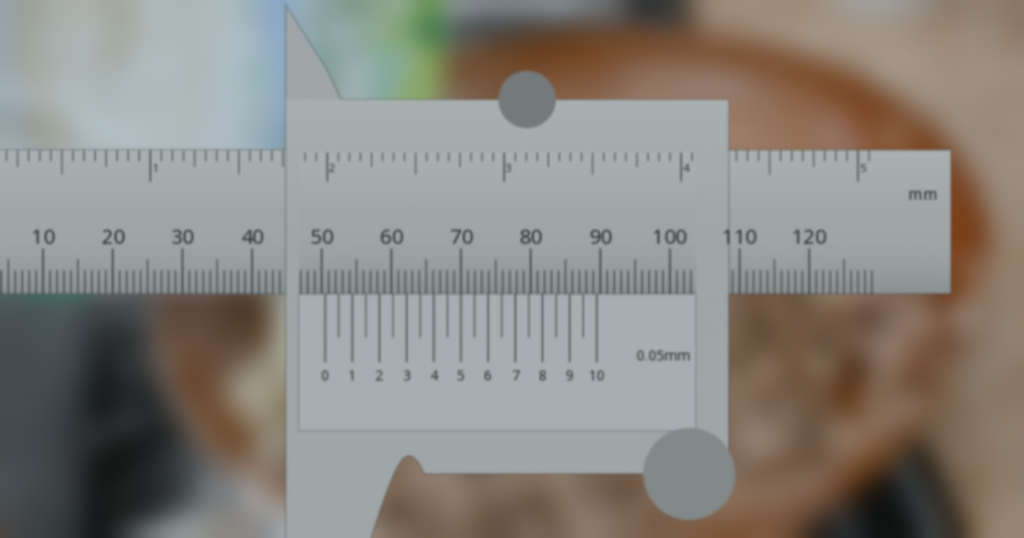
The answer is 50.5 mm
